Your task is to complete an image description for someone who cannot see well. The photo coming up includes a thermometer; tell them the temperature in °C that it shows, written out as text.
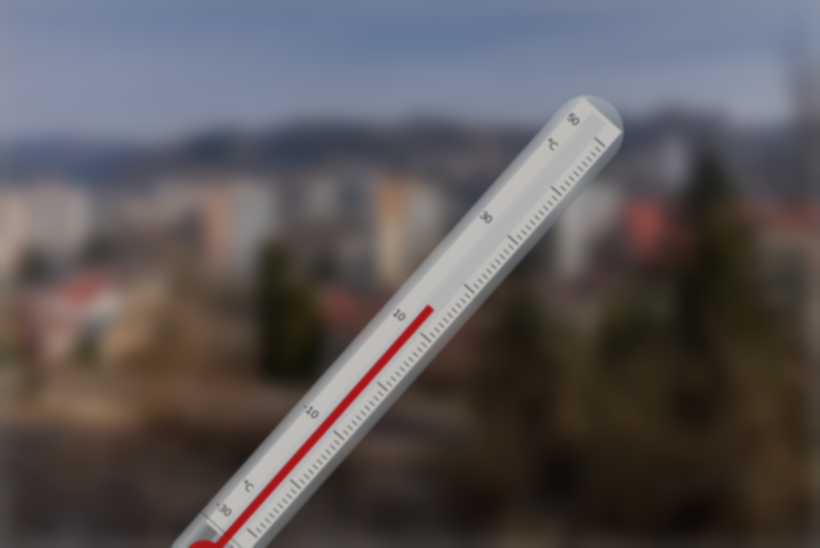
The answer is 14 °C
